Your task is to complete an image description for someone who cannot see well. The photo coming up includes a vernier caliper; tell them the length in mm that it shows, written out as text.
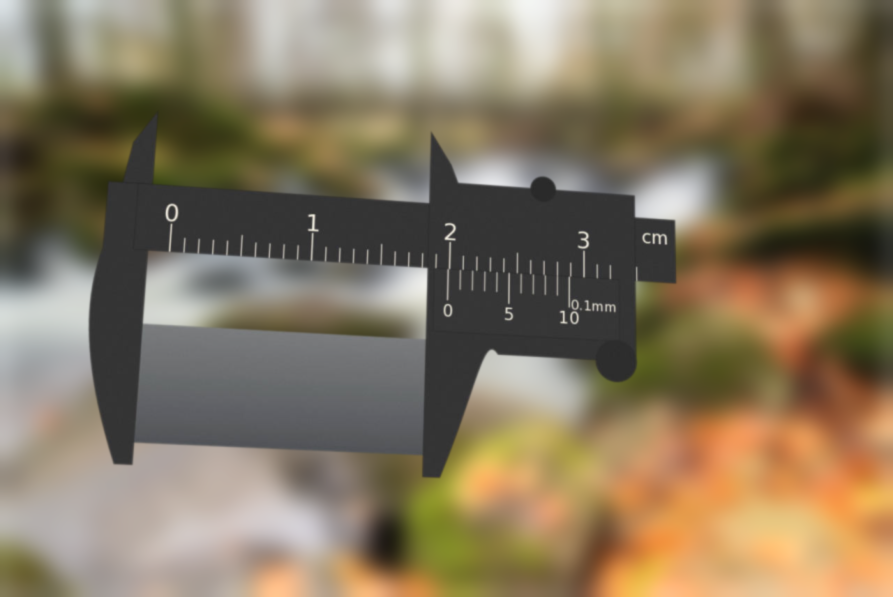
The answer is 19.9 mm
